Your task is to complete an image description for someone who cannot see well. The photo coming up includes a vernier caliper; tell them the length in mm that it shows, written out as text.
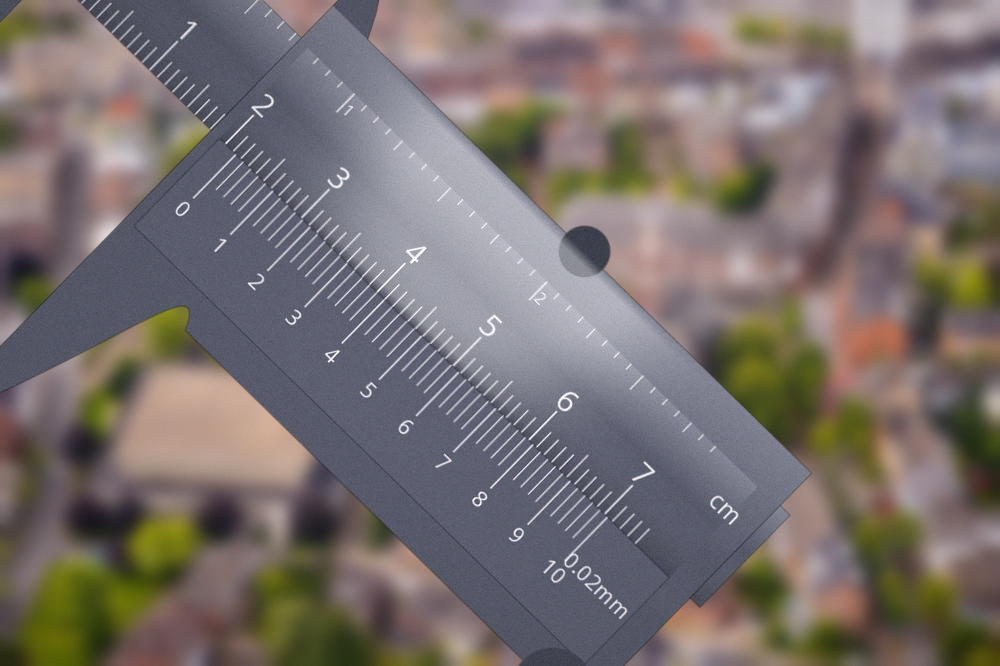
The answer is 21.4 mm
